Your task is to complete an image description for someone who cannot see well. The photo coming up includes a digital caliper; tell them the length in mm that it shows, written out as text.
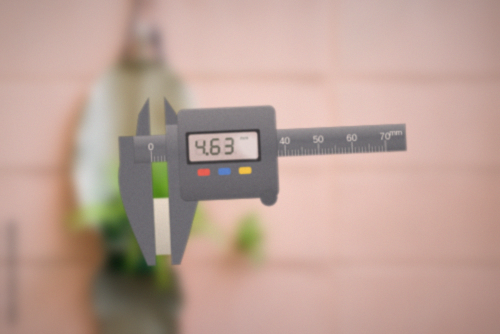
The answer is 4.63 mm
